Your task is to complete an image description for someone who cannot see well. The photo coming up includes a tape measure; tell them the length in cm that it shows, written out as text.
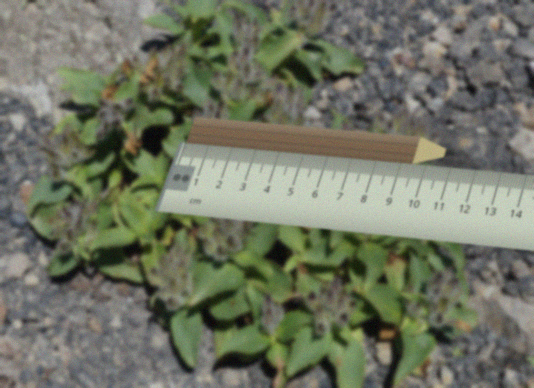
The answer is 11 cm
